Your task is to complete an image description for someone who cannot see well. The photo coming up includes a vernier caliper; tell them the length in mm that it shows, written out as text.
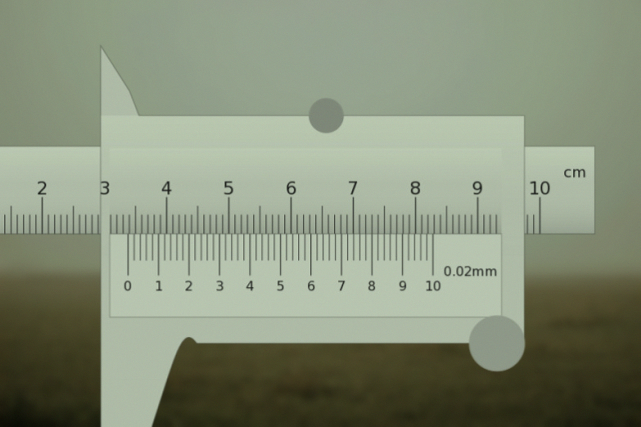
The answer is 33.8 mm
